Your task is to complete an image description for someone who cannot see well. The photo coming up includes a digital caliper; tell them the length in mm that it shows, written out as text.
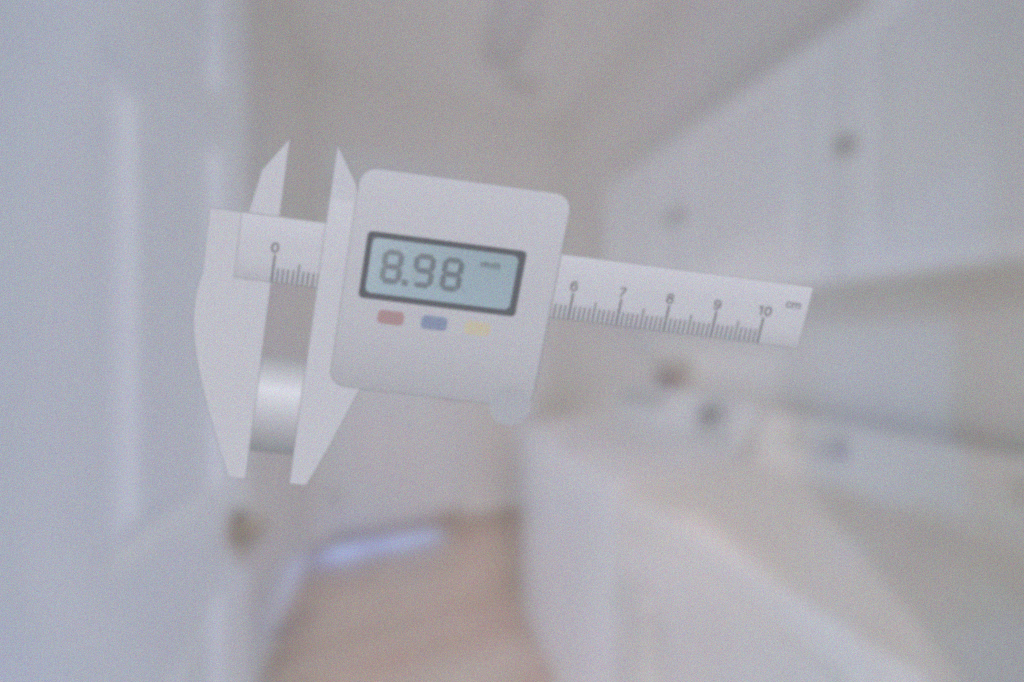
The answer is 8.98 mm
